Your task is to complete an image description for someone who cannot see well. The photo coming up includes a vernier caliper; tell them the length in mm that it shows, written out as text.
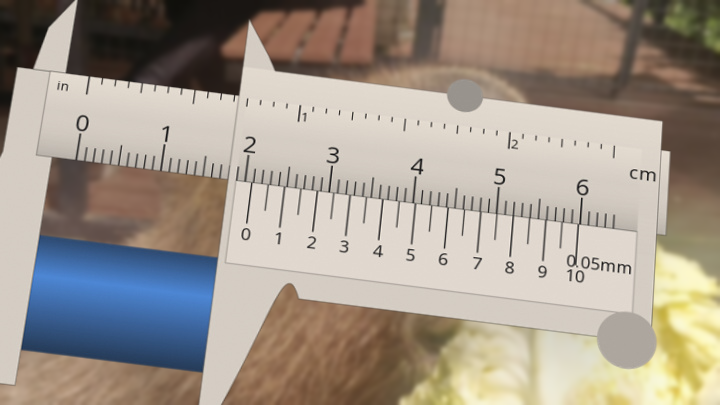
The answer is 20.8 mm
